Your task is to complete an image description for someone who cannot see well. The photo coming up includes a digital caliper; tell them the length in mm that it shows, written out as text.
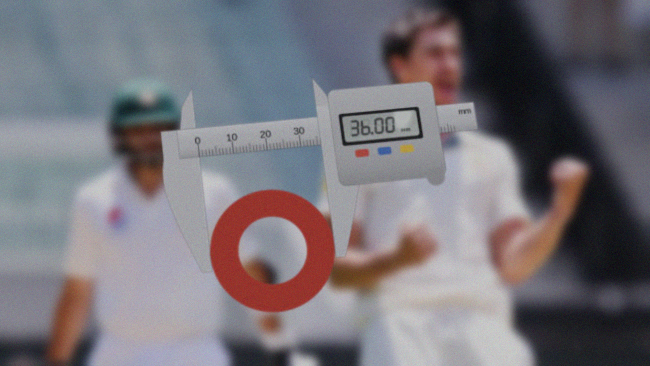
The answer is 36.00 mm
